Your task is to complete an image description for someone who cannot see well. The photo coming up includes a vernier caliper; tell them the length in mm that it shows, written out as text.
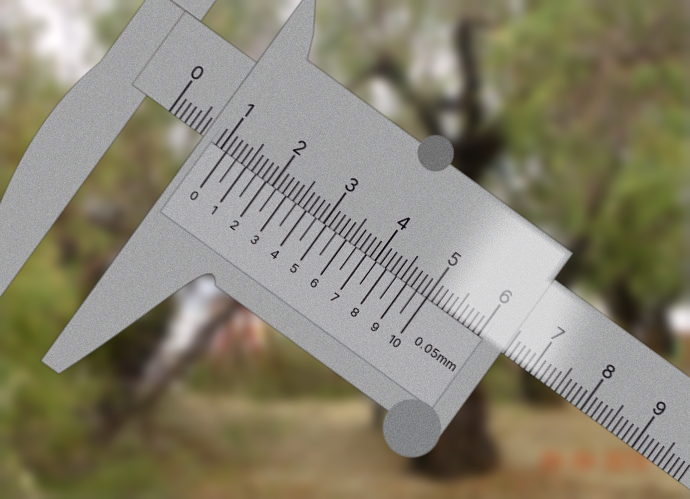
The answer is 11.0 mm
